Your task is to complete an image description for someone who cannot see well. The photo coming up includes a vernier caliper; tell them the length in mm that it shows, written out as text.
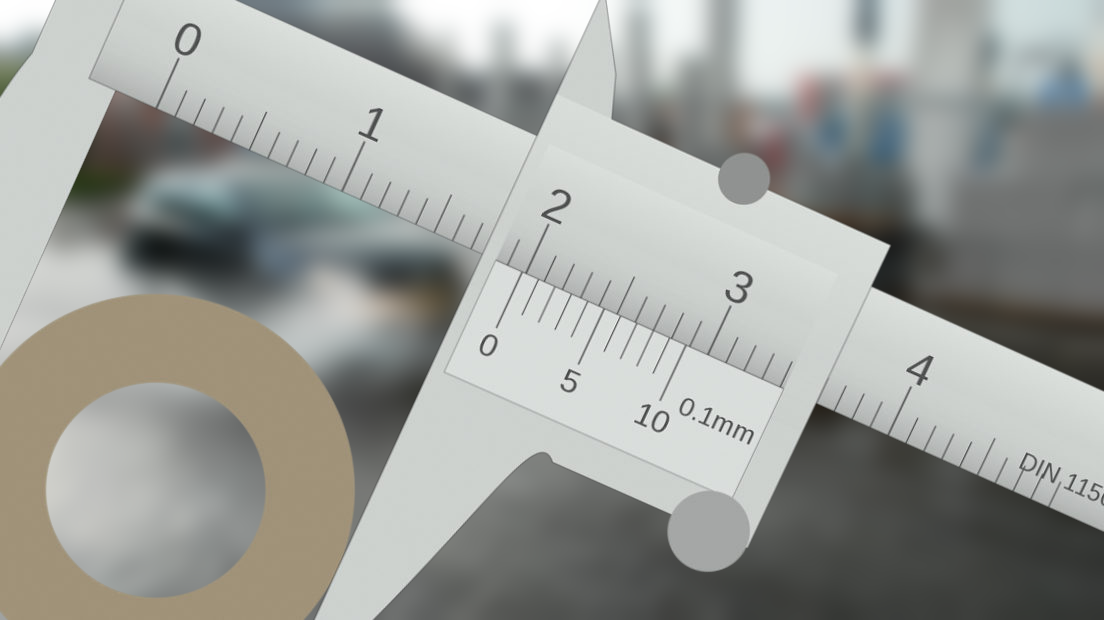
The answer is 19.8 mm
